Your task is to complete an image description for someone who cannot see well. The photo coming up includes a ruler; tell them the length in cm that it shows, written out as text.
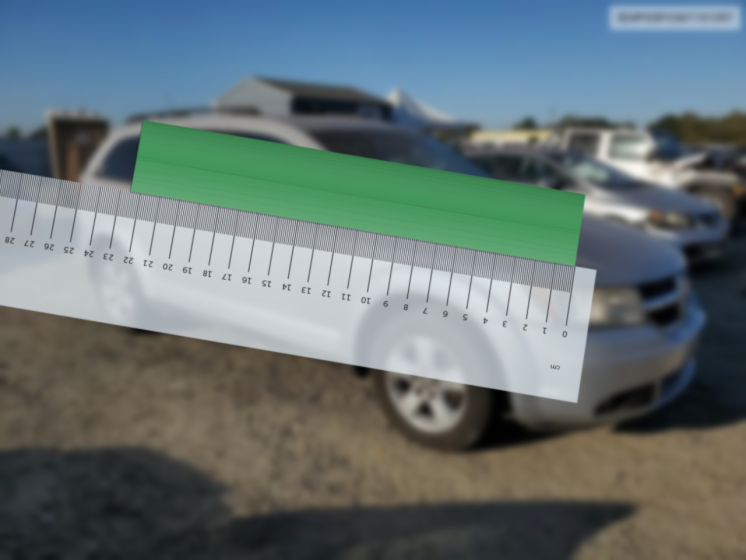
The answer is 22.5 cm
